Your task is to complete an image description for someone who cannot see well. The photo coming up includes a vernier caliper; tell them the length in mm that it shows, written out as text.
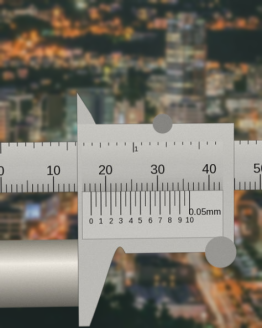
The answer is 17.2 mm
